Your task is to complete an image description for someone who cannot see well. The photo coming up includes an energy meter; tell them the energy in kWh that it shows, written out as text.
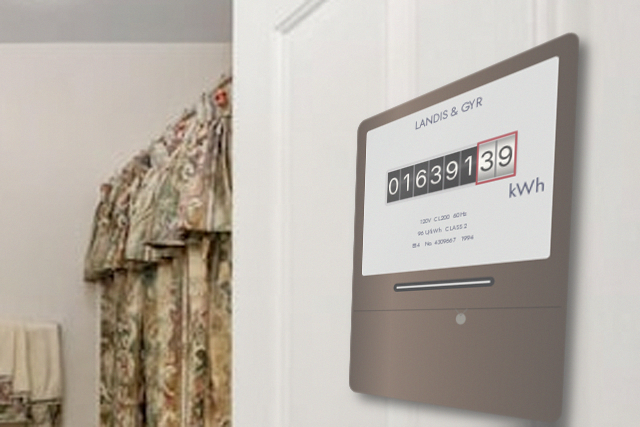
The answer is 16391.39 kWh
